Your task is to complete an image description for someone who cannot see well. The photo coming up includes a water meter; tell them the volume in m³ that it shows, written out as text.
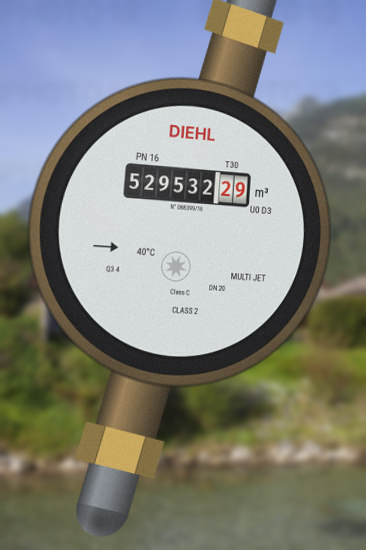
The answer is 529532.29 m³
